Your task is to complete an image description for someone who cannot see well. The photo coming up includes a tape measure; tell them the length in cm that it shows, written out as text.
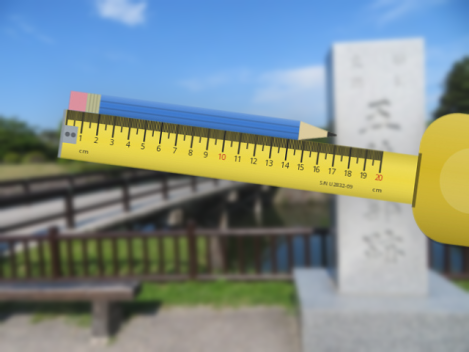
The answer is 17 cm
